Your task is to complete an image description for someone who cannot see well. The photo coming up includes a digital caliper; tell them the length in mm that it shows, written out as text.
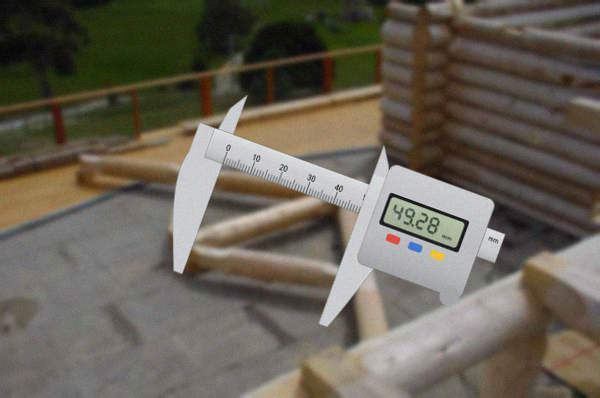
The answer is 49.28 mm
